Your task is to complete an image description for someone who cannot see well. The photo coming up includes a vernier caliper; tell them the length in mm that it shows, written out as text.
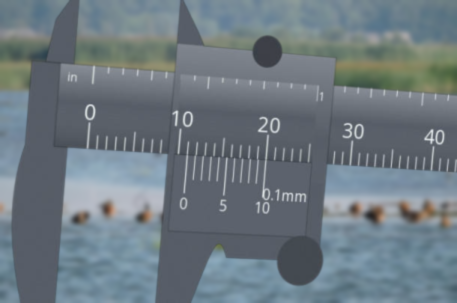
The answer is 11.0 mm
